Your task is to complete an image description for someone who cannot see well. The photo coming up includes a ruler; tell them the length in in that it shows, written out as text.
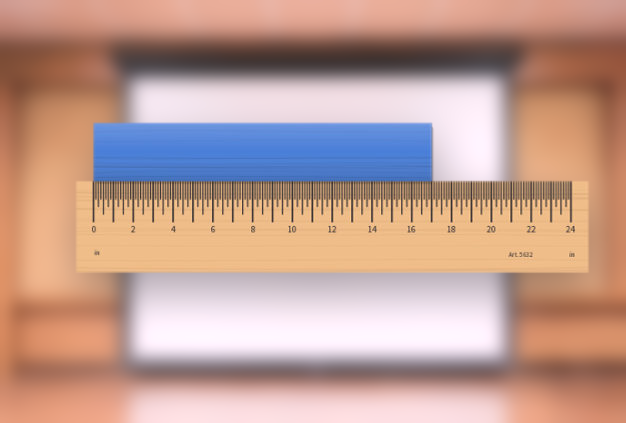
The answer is 17 in
